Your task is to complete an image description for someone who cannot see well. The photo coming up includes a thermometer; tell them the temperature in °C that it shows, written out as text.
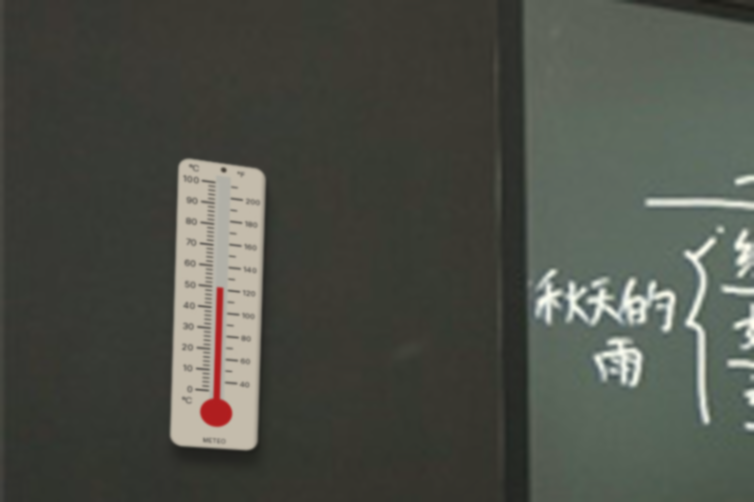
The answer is 50 °C
